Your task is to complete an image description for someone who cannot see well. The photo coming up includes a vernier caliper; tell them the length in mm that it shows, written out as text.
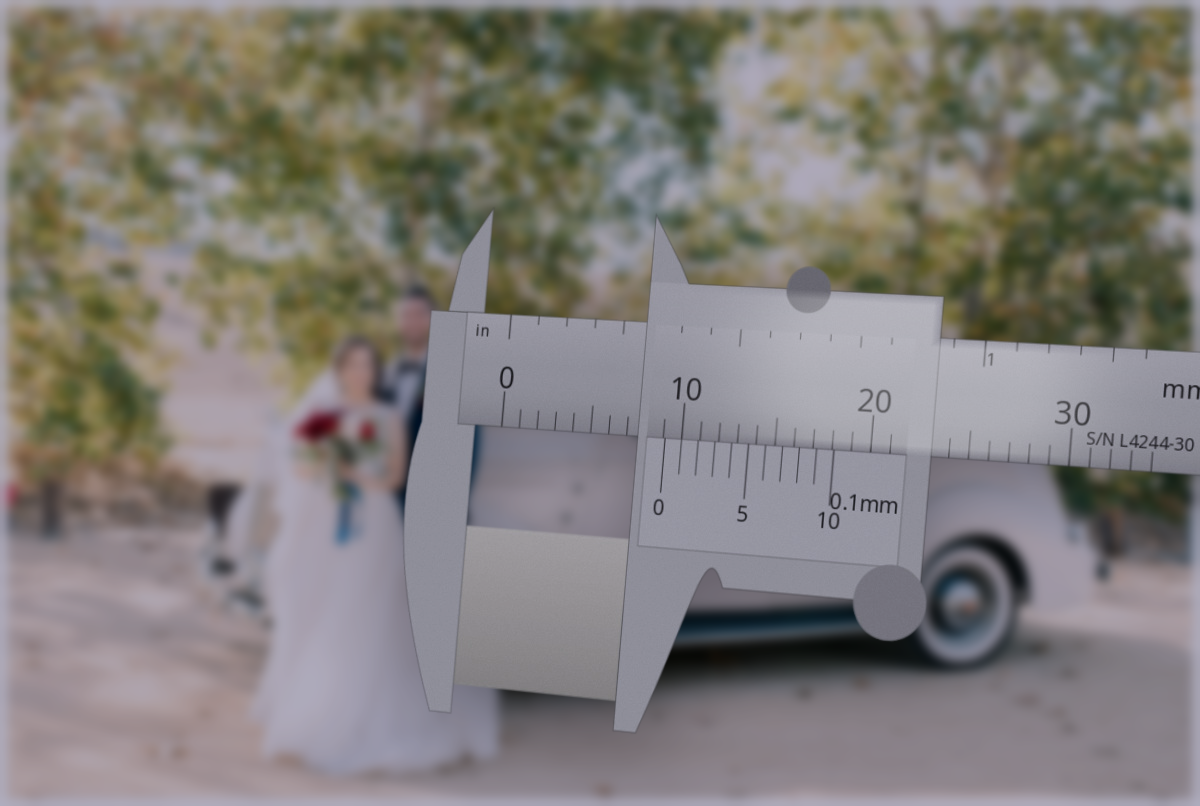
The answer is 9.1 mm
